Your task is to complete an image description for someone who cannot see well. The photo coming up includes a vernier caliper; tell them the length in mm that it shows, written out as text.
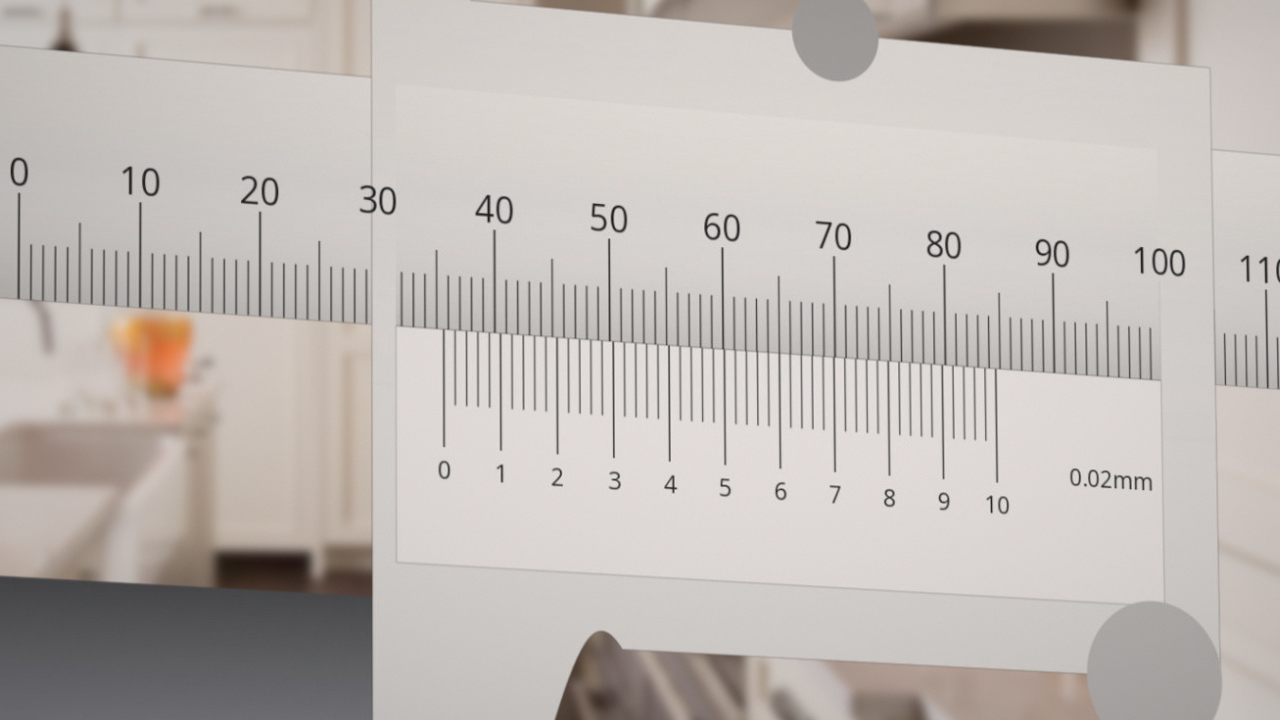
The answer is 35.6 mm
